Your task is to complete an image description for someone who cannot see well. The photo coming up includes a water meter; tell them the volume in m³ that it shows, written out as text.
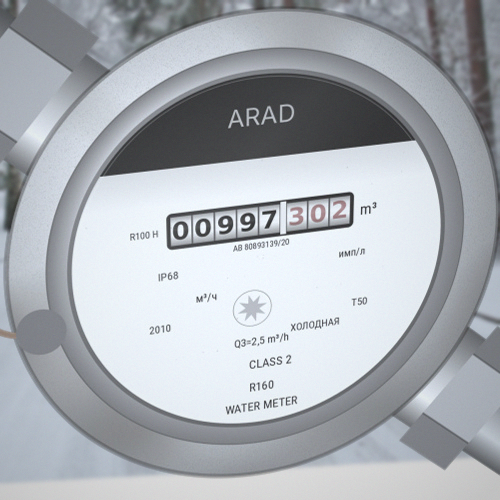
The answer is 997.302 m³
